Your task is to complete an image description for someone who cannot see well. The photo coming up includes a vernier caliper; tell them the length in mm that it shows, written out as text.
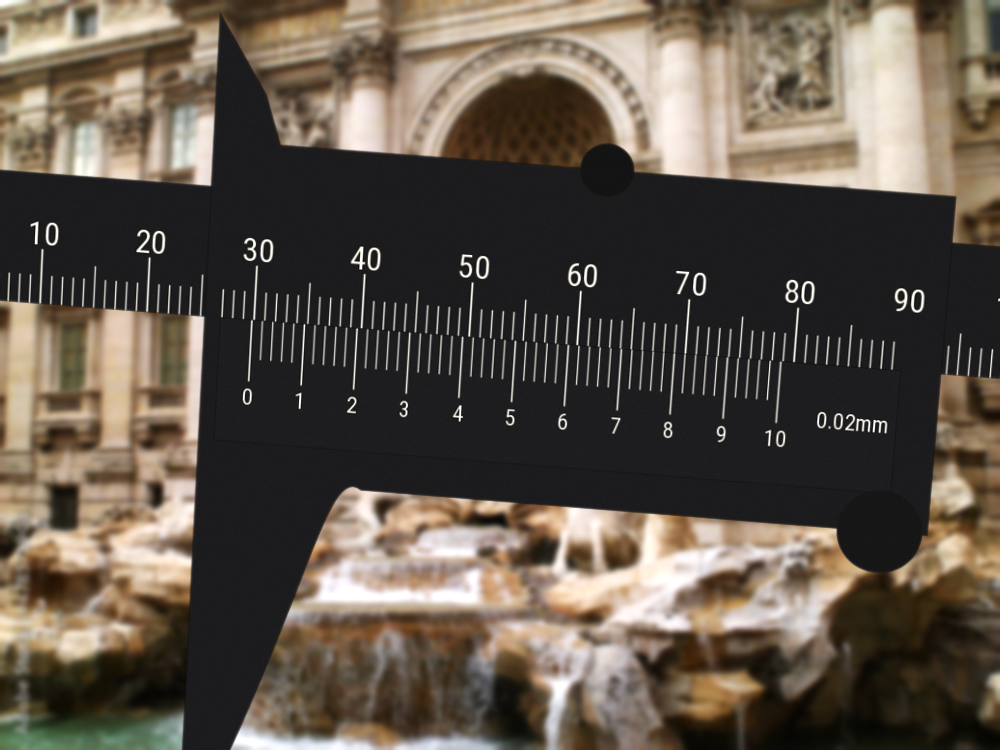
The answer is 29.8 mm
